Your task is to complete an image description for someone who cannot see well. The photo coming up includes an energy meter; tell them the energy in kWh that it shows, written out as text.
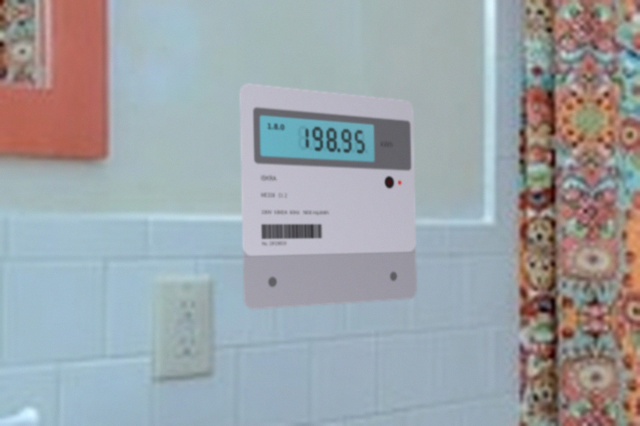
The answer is 198.95 kWh
